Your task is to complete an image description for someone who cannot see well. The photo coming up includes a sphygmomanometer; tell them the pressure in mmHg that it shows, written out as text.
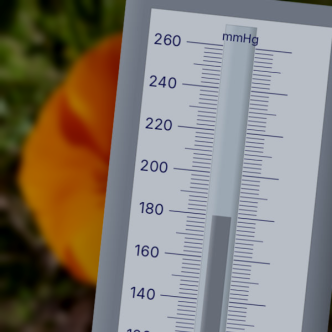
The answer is 180 mmHg
